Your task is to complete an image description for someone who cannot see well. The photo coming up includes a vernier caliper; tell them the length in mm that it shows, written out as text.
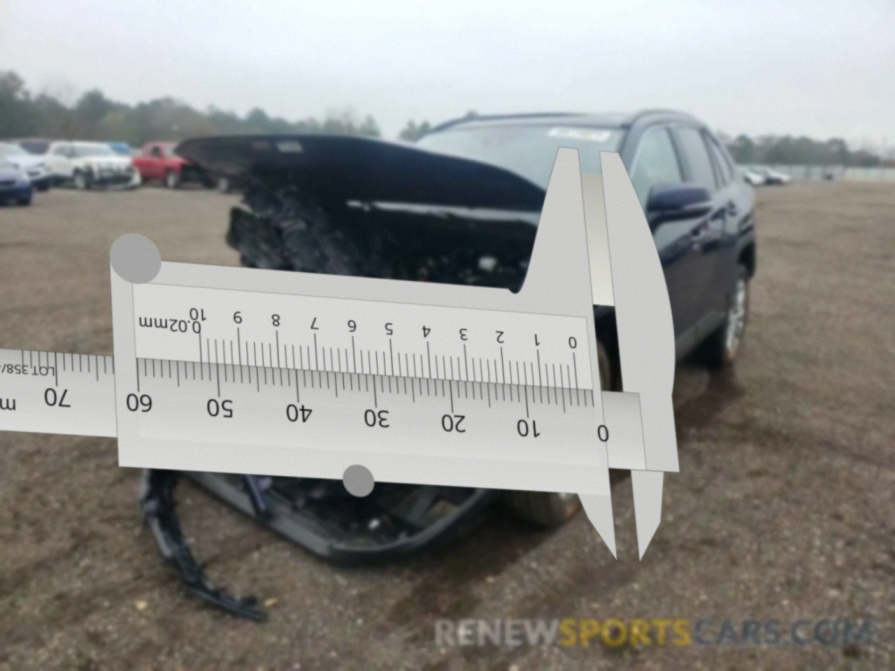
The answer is 3.0 mm
